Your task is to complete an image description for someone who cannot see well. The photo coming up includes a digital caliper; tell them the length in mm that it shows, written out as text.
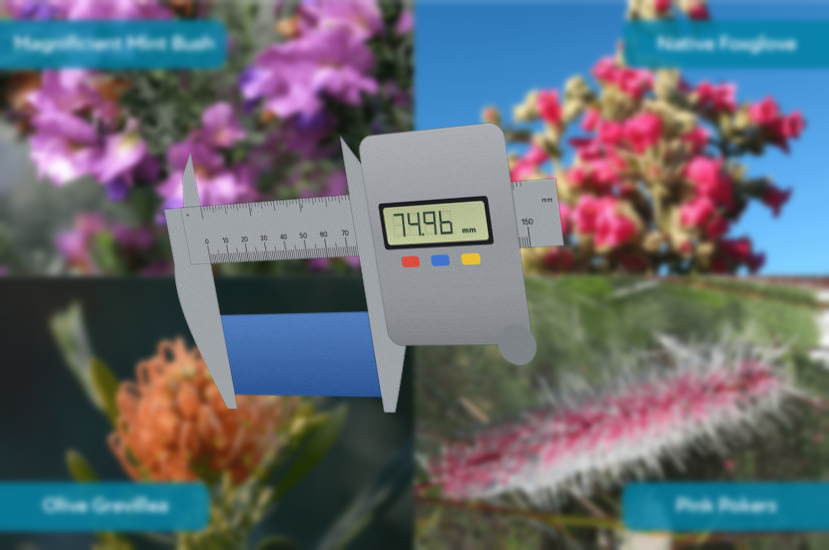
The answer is 74.96 mm
